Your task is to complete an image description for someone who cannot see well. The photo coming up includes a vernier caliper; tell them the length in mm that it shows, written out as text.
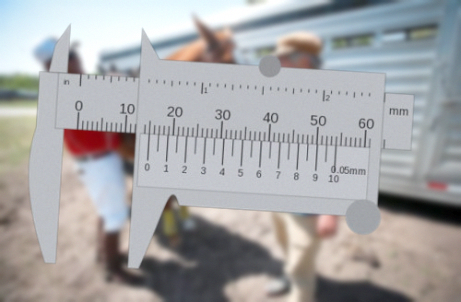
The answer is 15.0 mm
